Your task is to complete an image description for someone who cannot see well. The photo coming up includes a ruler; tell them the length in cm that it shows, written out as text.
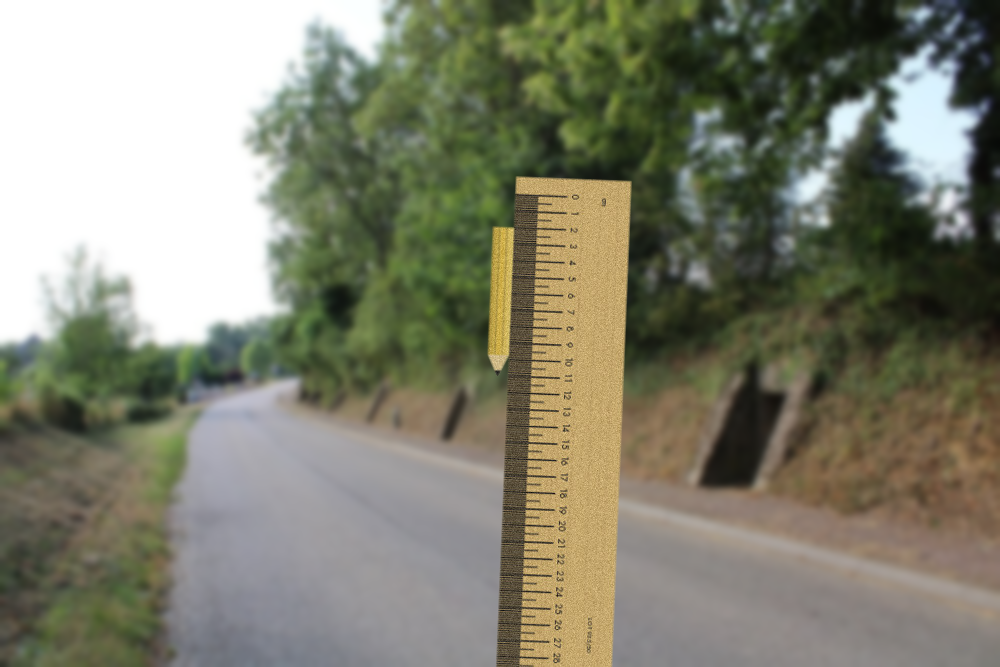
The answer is 9 cm
